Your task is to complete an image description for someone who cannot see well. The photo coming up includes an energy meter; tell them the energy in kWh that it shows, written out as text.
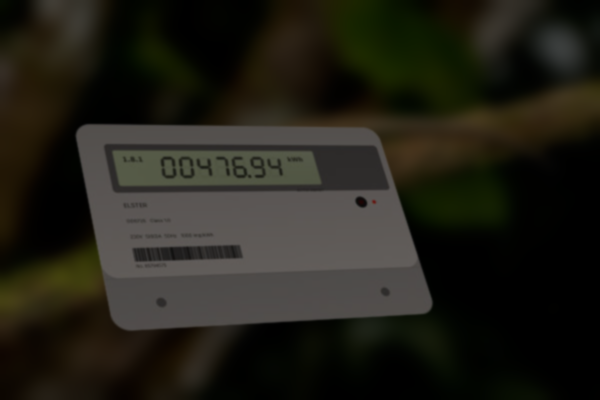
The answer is 476.94 kWh
